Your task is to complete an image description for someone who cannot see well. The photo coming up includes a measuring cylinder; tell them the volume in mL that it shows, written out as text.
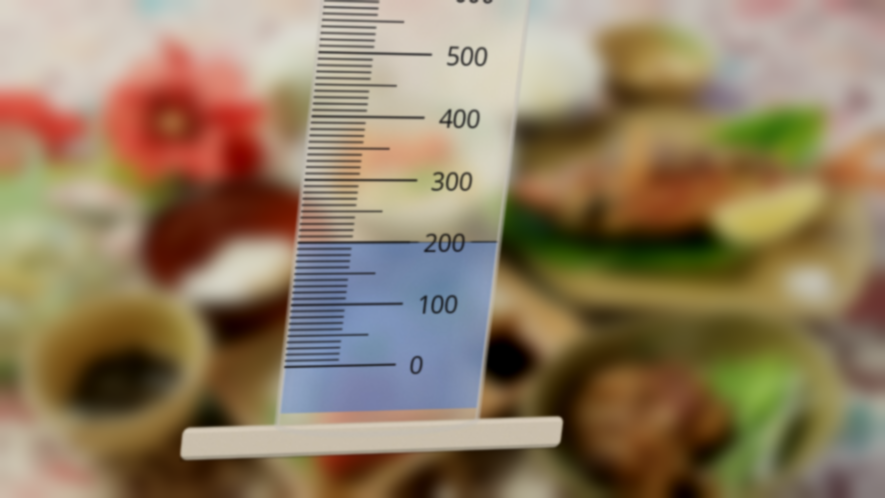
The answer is 200 mL
